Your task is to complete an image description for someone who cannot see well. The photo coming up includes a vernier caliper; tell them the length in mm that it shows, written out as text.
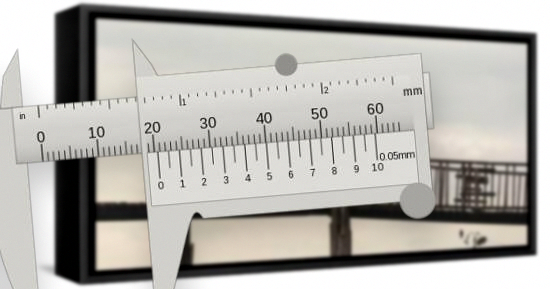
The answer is 20.6 mm
